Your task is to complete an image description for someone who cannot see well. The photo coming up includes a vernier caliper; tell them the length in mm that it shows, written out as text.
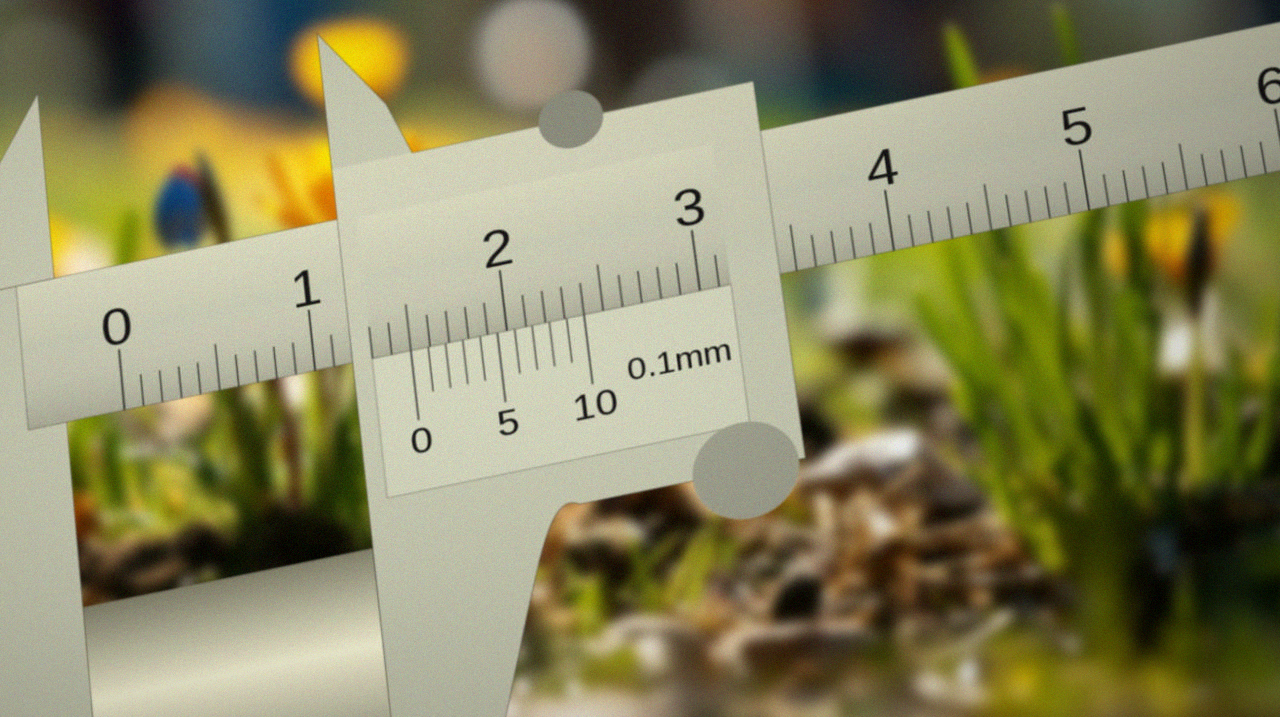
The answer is 15.0 mm
